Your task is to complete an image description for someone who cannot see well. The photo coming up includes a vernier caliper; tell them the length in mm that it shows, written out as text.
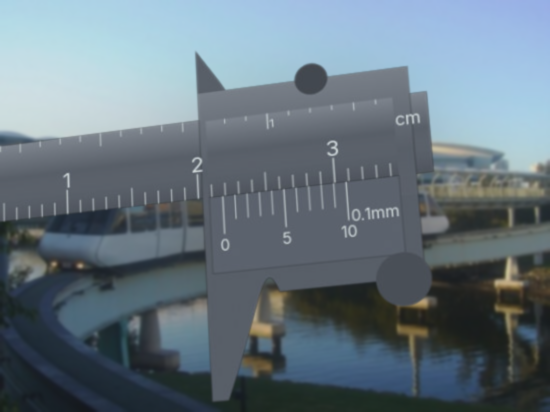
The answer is 21.8 mm
